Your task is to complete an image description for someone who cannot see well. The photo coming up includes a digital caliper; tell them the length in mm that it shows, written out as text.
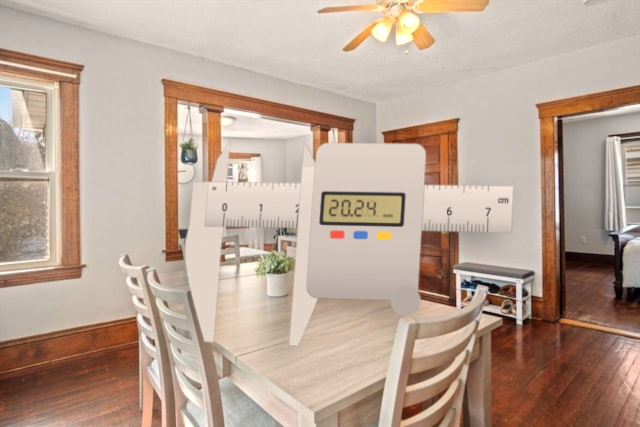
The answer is 20.24 mm
